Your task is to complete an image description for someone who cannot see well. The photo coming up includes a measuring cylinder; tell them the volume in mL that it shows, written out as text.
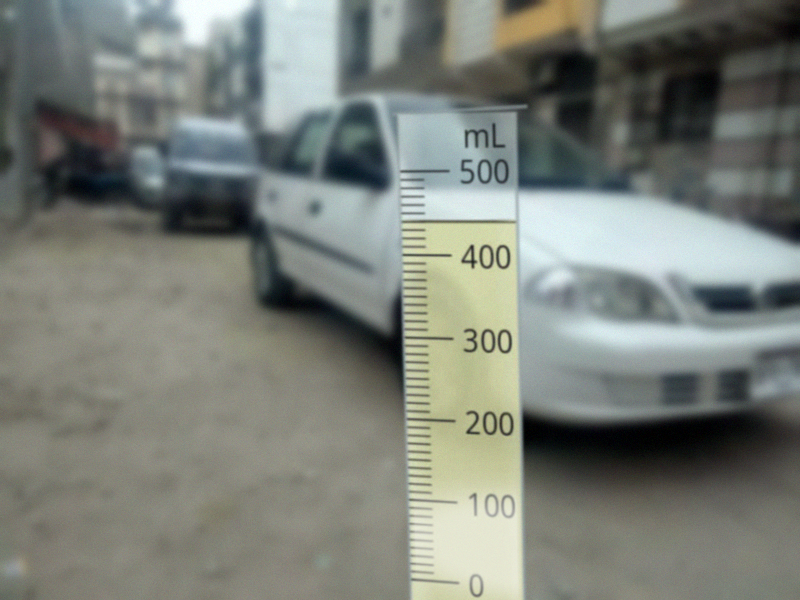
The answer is 440 mL
